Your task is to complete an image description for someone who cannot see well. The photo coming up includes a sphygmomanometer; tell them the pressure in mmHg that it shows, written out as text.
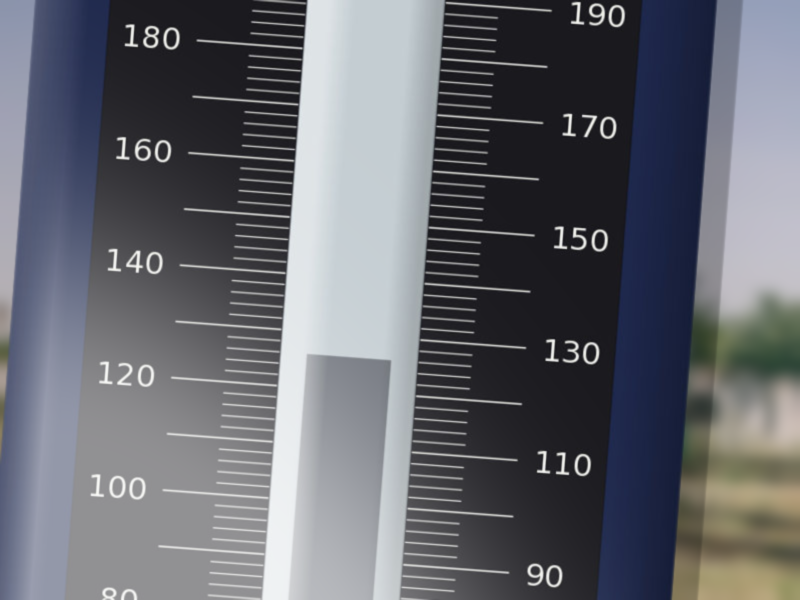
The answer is 126 mmHg
